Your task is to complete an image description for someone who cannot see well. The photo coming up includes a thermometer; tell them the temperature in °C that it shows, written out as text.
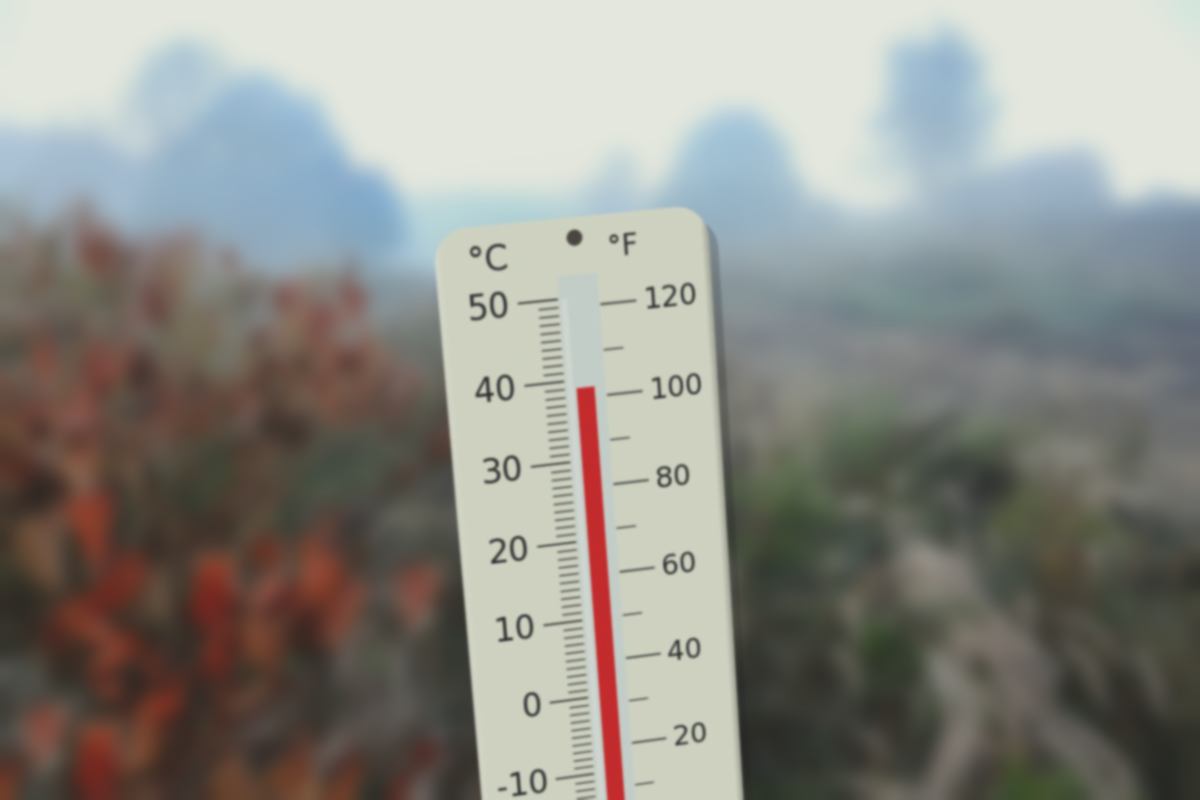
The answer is 39 °C
